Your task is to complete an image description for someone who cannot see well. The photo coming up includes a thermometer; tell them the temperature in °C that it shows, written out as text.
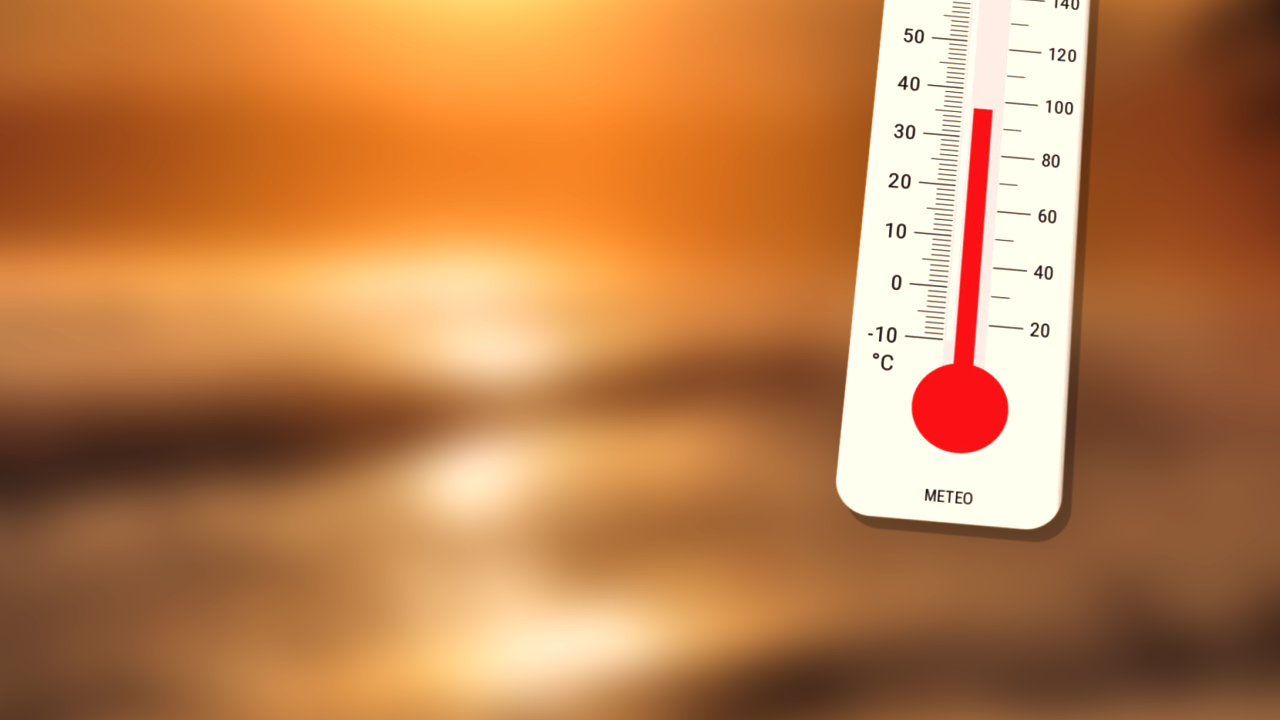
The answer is 36 °C
